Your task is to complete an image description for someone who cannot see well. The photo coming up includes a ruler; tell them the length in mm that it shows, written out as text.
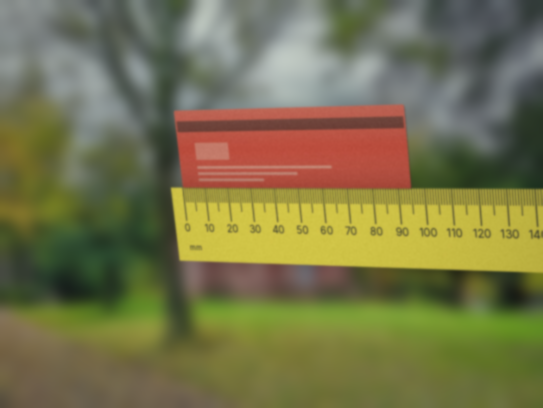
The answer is 95 mm
